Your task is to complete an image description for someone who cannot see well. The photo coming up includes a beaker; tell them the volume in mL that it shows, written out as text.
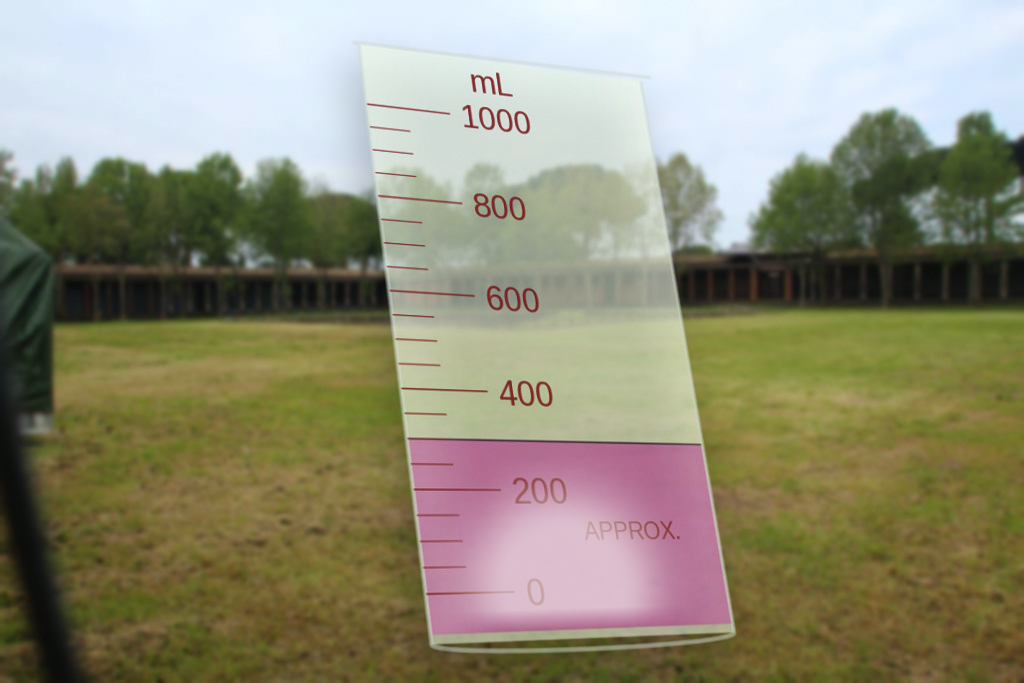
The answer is 300 mL
